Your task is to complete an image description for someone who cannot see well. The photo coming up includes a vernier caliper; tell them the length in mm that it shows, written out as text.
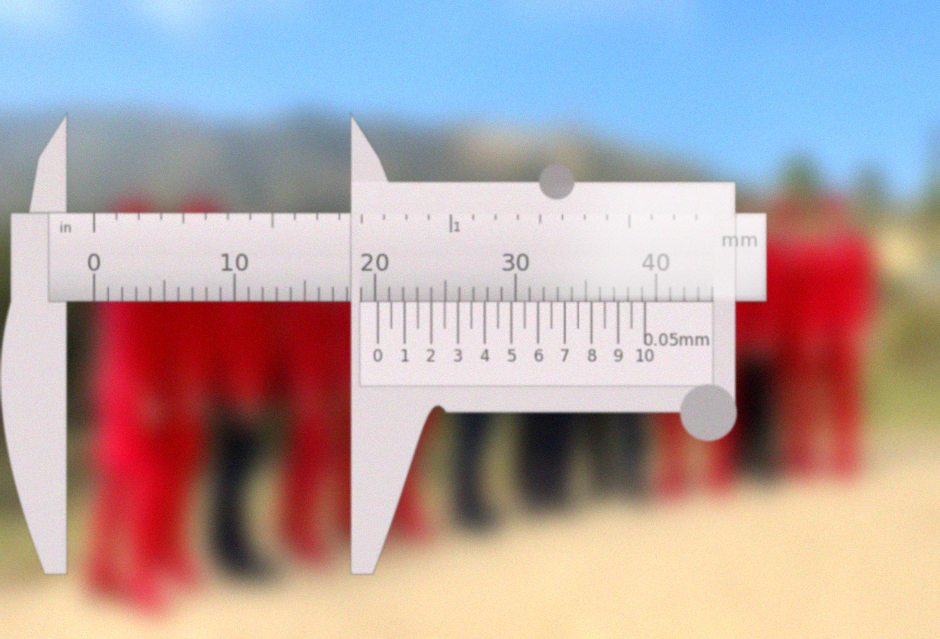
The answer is 20.2 mm
